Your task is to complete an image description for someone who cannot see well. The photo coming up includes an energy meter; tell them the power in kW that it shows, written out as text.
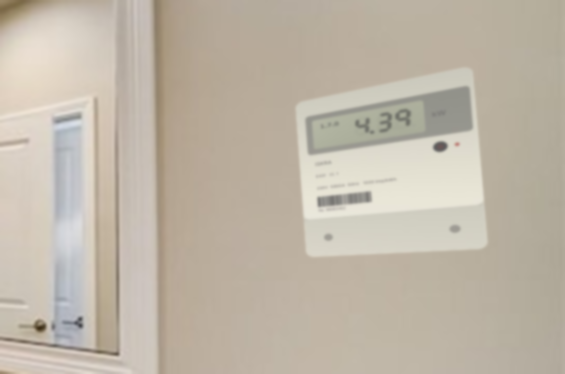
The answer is 4.39 kW
